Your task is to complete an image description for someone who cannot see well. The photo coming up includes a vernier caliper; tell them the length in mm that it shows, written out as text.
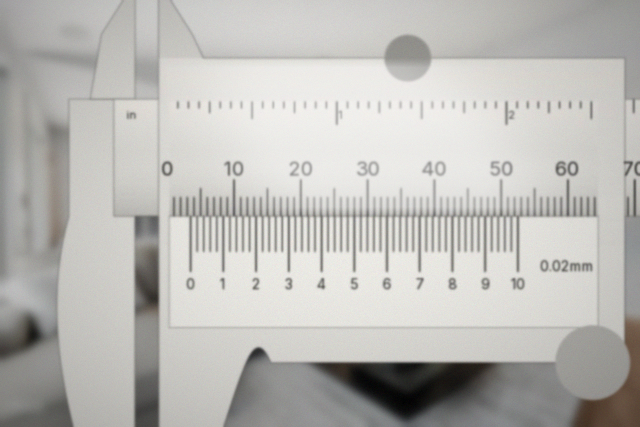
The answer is 3.5 mm
